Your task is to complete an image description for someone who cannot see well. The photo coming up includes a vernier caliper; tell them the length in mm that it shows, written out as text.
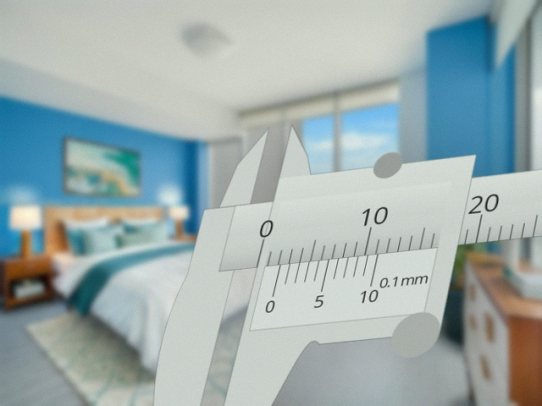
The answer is 2.2 mm
